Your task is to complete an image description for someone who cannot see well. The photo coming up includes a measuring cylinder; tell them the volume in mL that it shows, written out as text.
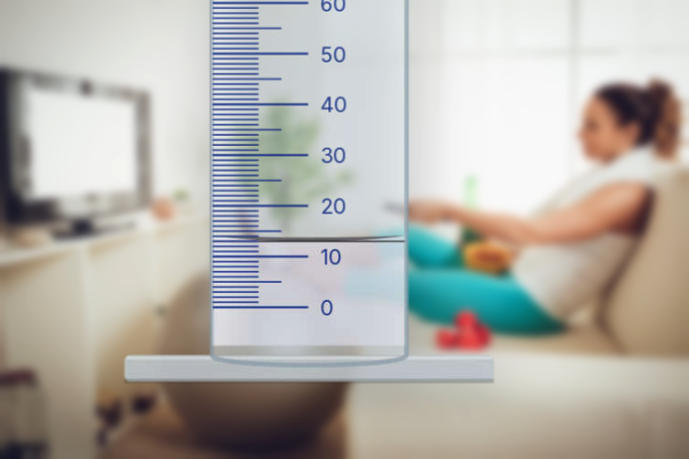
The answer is 13 mL
